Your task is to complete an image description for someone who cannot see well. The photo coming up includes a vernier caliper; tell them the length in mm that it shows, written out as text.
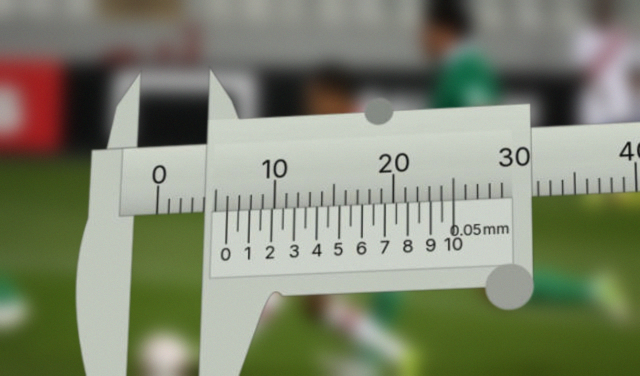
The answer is 6.0 mm
